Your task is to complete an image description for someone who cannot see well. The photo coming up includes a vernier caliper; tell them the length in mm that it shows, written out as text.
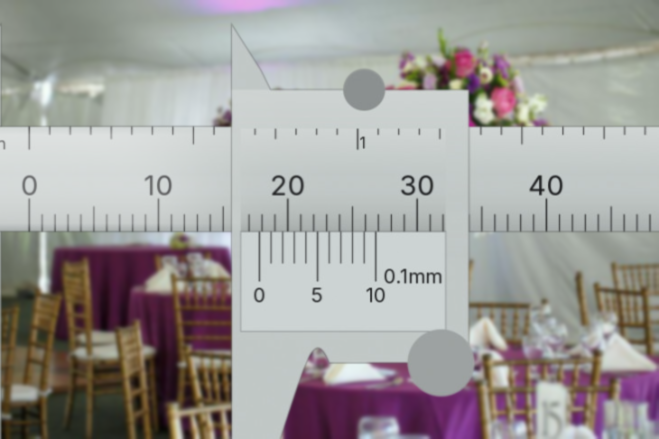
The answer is 17.8 mm
